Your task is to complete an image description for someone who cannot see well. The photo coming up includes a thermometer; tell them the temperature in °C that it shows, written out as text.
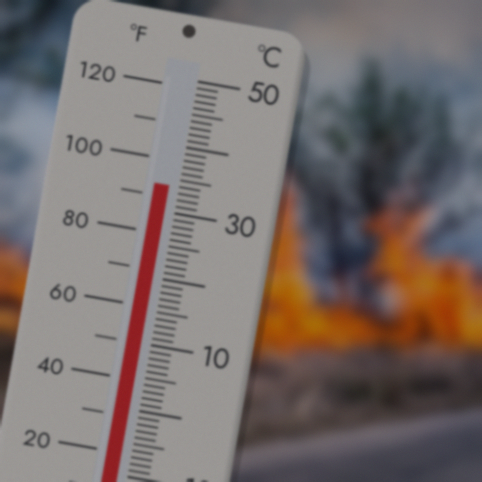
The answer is 34 °C
